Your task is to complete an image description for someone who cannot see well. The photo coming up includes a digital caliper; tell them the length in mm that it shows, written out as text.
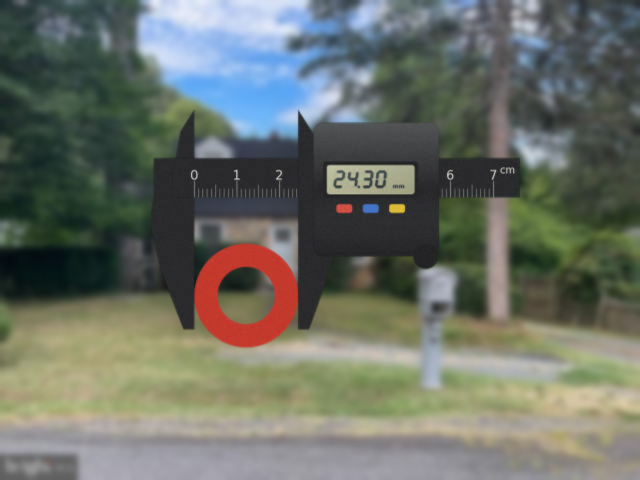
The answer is 24.30 mm
